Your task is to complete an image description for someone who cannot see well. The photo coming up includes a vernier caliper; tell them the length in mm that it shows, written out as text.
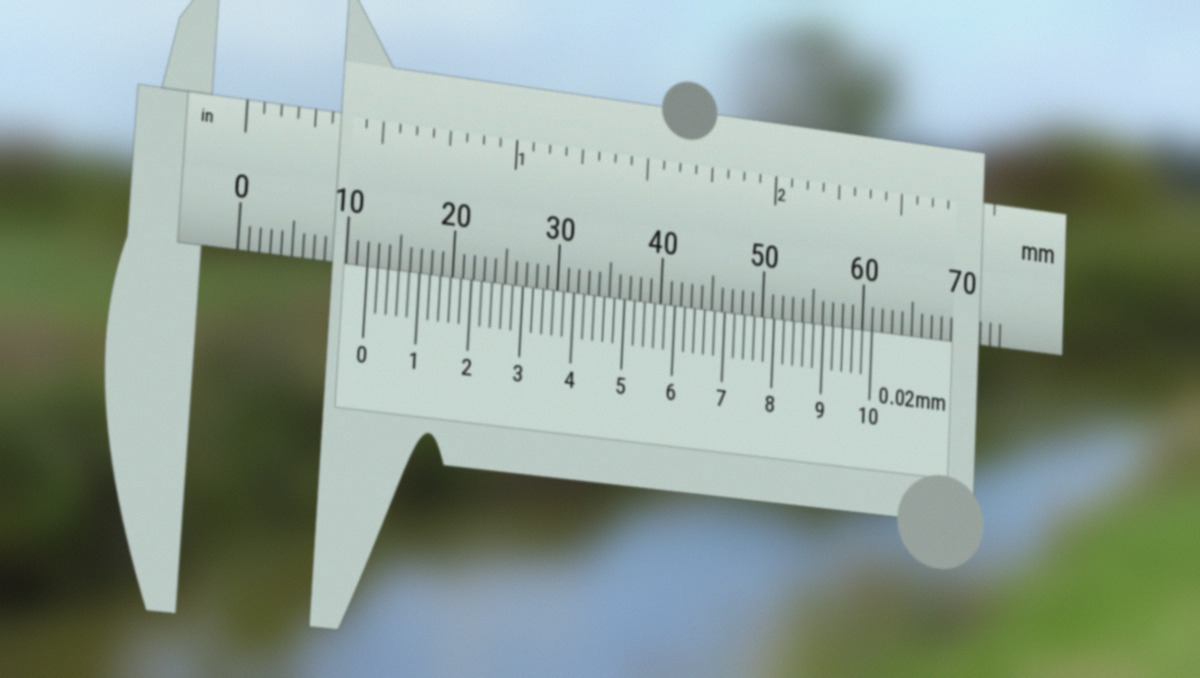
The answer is 12.0 mm
